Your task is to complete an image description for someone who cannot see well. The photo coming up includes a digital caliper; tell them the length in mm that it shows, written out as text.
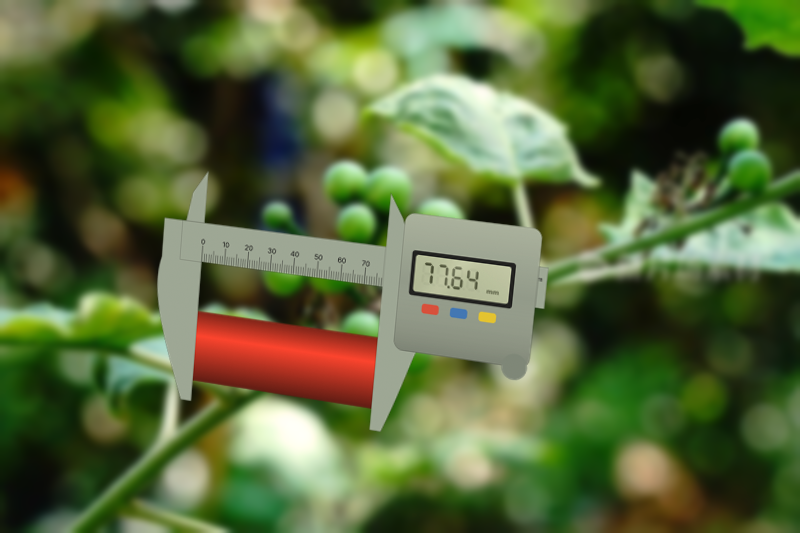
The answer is 77.64 mm
